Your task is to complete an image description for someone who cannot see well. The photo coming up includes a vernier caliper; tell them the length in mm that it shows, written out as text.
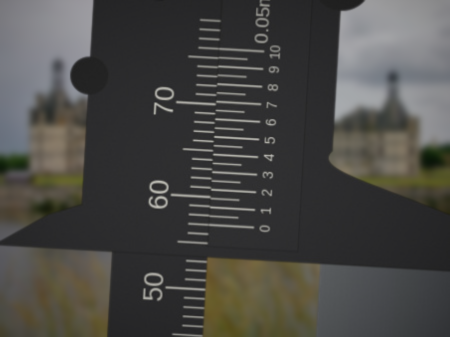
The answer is 57.0 mm
